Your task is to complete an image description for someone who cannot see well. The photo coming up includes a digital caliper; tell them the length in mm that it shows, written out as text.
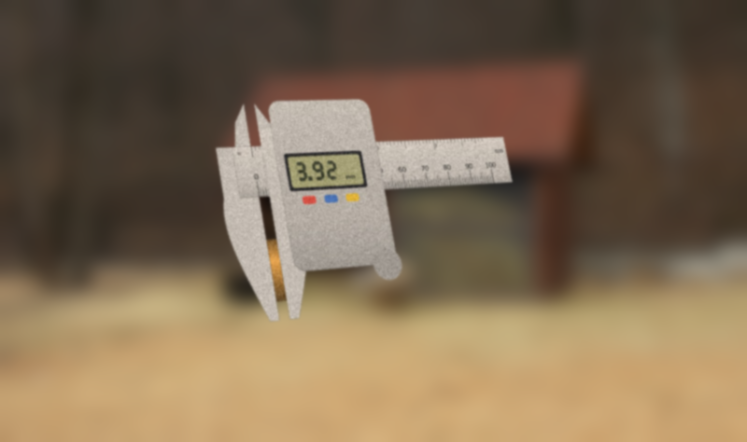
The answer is 3.92 mm
